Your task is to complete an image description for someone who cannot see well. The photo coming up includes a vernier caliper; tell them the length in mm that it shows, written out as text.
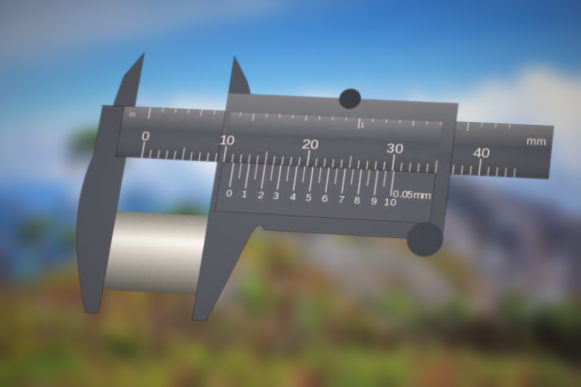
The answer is 11.2 mm
